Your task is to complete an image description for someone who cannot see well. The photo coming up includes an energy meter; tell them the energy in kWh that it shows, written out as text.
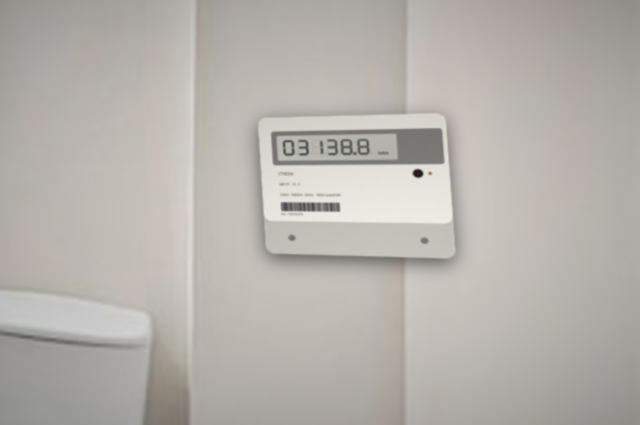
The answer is 3138.8 kWh
